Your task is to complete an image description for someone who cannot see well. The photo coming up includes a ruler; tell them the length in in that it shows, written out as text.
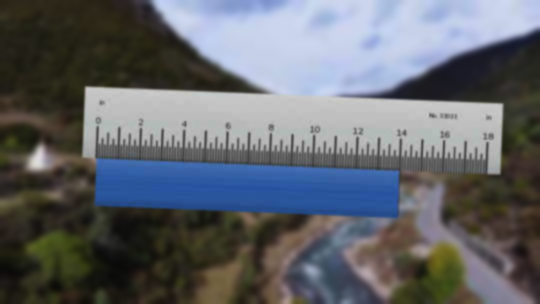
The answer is 14 in
